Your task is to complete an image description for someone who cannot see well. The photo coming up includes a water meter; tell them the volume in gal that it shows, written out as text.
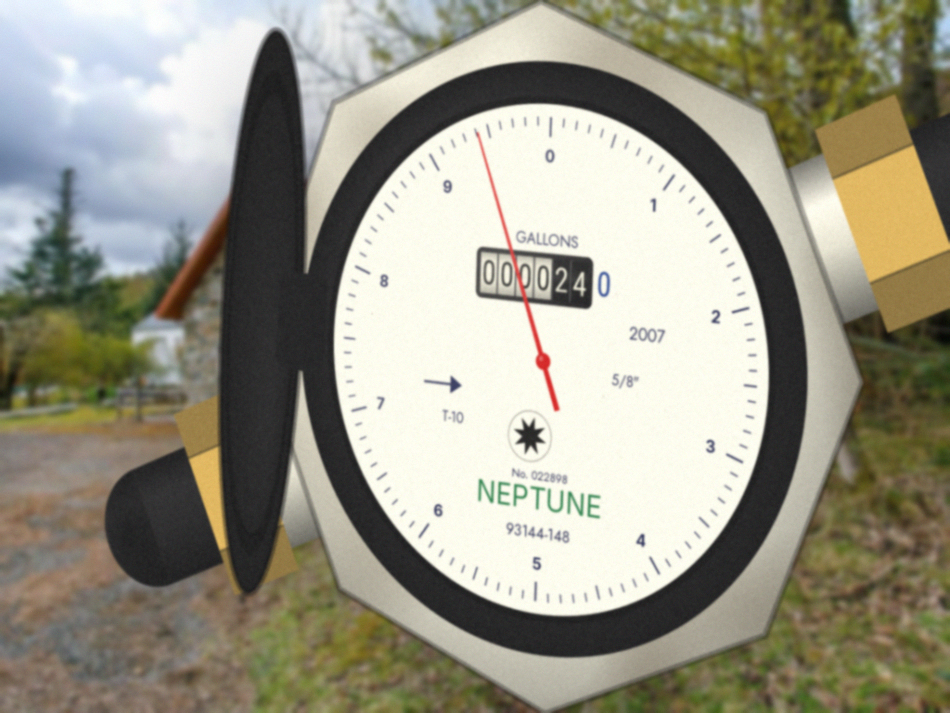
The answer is 239.4 gal
